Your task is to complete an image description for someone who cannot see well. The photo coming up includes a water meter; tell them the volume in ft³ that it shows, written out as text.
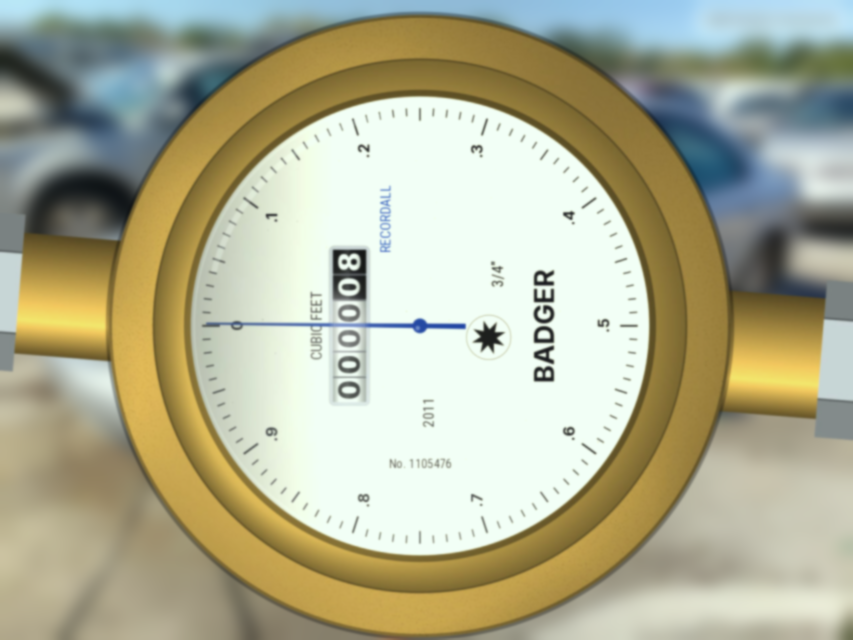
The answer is 8.00 ft³
